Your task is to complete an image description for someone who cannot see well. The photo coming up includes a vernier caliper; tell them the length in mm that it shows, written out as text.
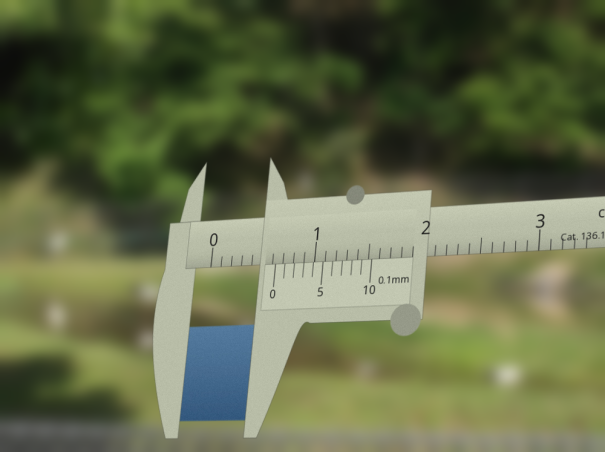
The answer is 6.3 mm
